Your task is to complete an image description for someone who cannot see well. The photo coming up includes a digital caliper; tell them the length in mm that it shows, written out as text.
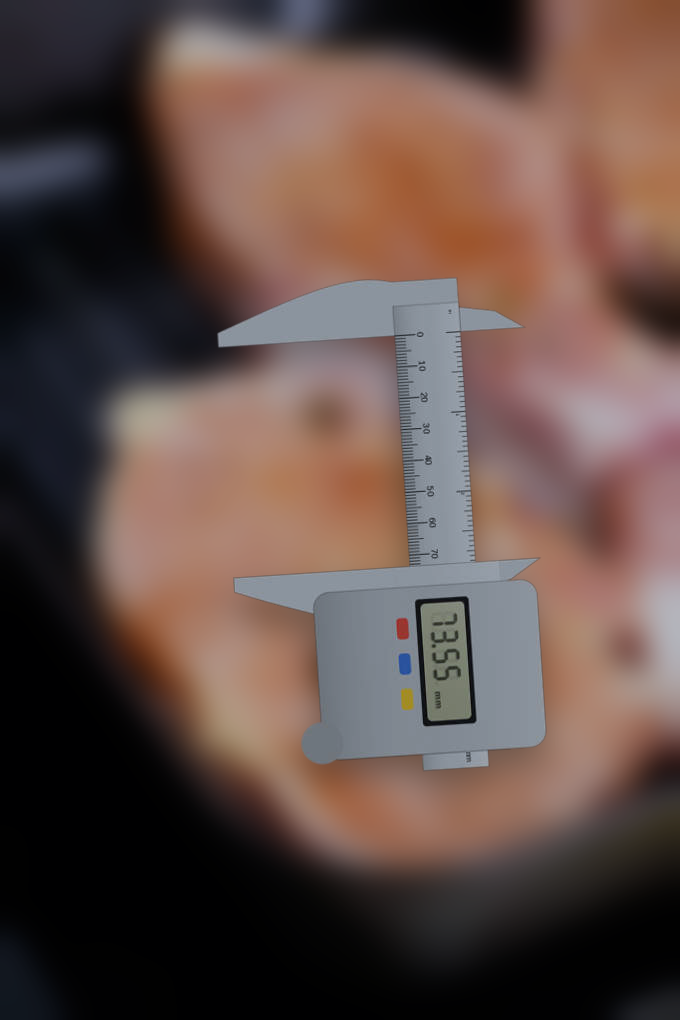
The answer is 73.55 mm
